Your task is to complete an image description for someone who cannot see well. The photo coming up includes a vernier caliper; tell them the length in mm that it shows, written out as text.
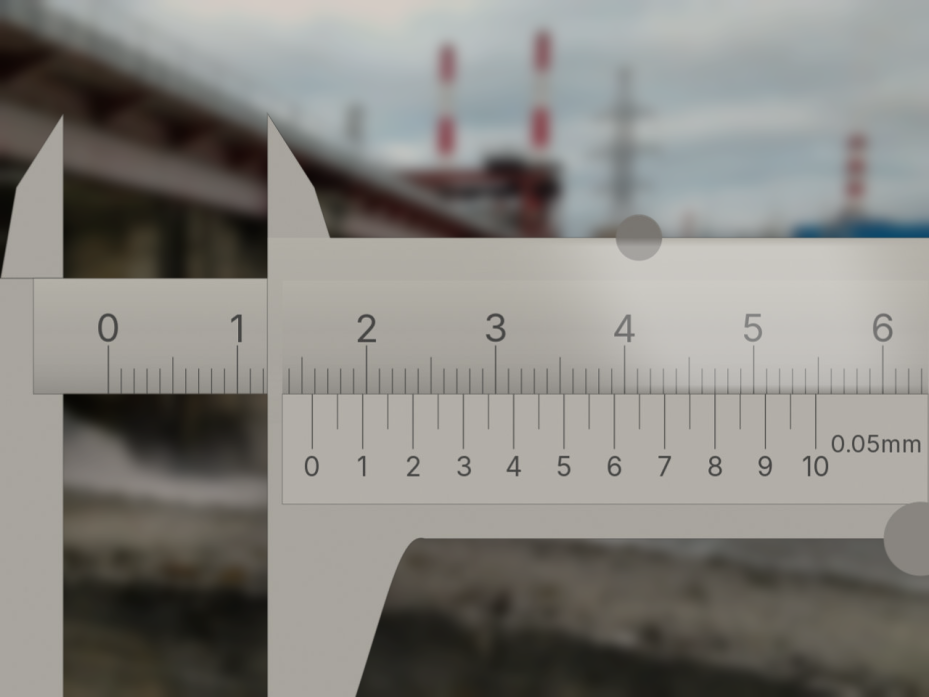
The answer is 15.8 mm
